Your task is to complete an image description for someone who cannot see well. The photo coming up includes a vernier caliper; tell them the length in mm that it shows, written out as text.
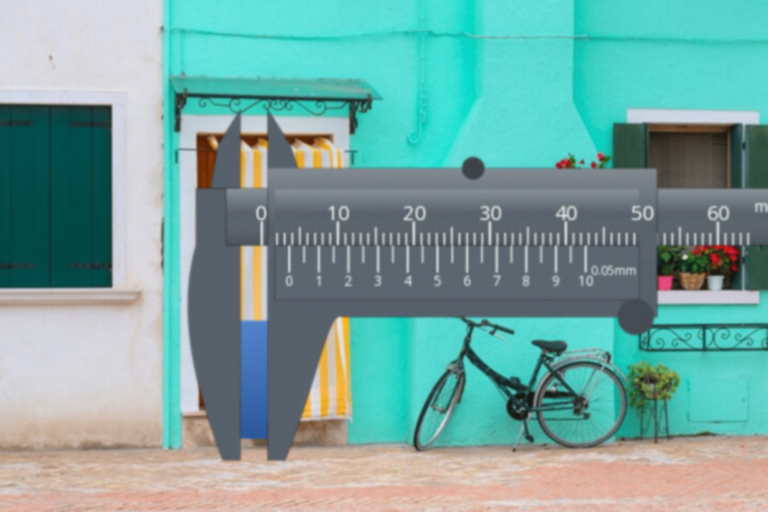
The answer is 3.6 mm
